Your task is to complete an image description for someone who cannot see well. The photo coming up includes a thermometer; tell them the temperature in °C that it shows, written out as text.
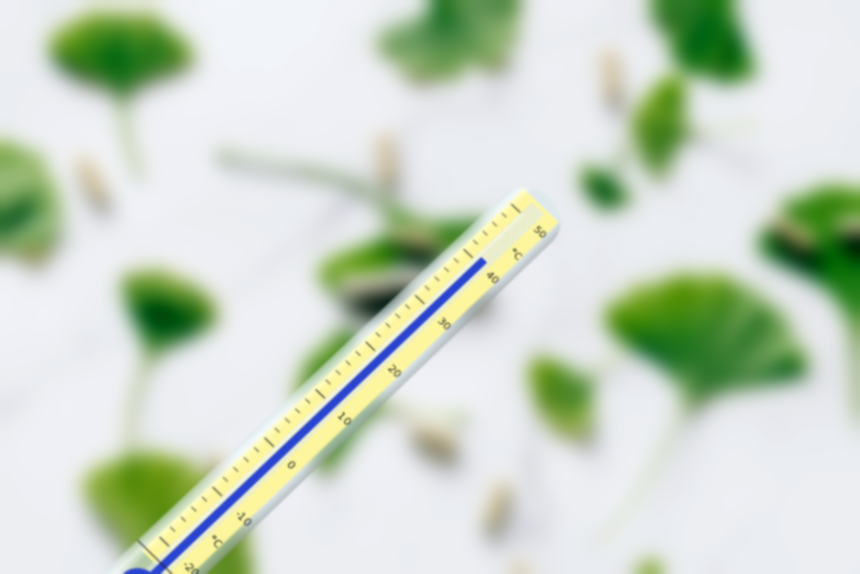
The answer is 41 °C
